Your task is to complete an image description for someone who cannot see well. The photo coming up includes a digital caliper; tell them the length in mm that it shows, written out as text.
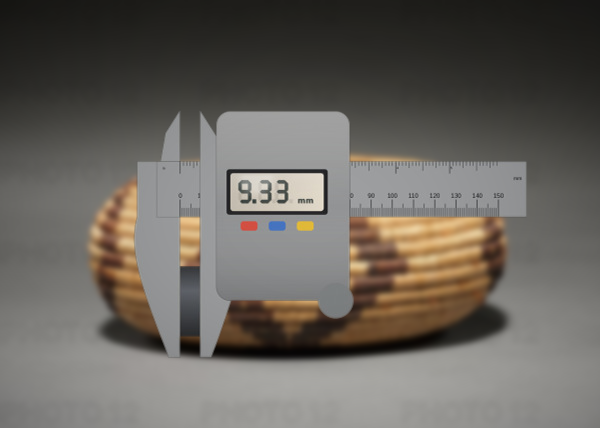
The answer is 9.33 mm
